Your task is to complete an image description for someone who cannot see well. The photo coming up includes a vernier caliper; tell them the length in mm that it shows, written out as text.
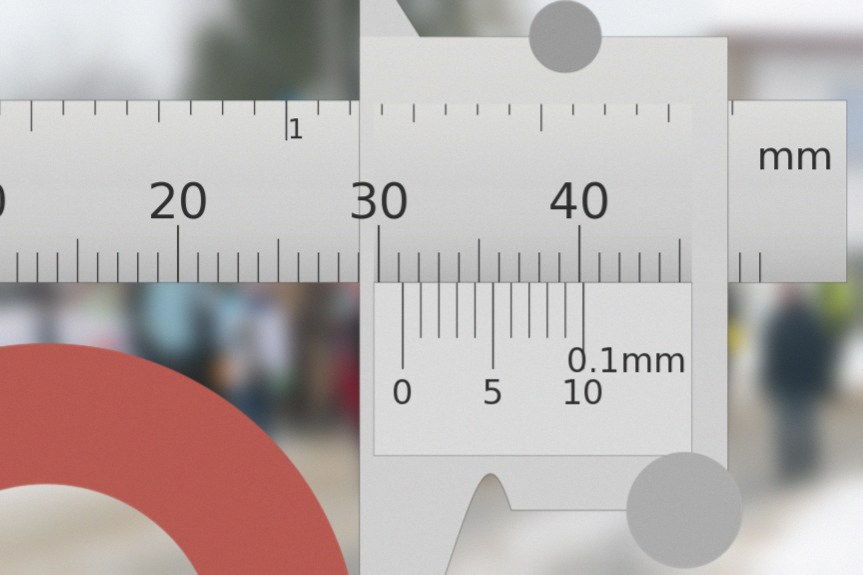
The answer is 31.2 mm
